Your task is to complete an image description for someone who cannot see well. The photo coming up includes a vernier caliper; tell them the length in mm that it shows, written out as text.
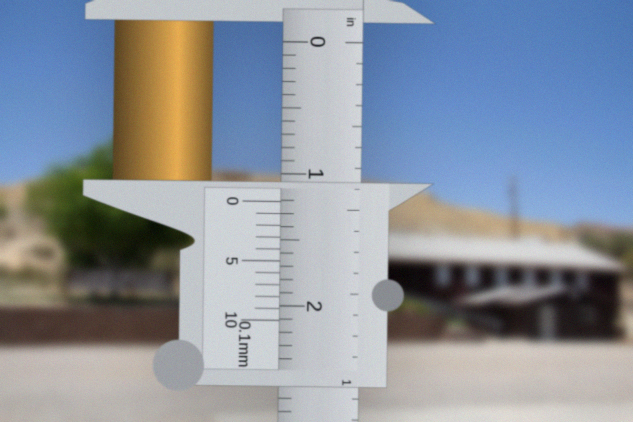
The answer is 12.1 mm
